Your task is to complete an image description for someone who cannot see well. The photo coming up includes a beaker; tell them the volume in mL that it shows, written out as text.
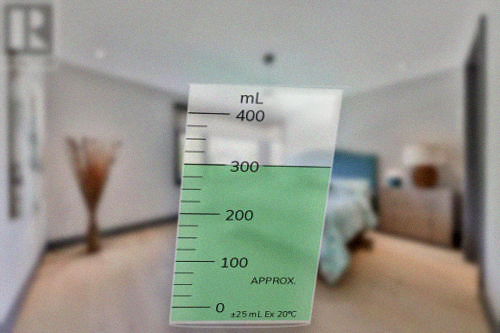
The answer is 300 mL
